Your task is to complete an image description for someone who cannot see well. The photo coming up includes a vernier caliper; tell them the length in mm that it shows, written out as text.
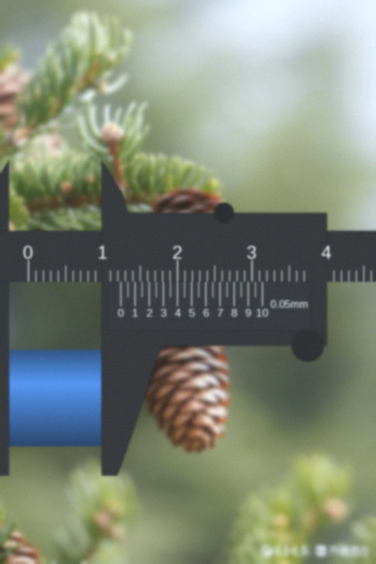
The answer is 12.4 mm
